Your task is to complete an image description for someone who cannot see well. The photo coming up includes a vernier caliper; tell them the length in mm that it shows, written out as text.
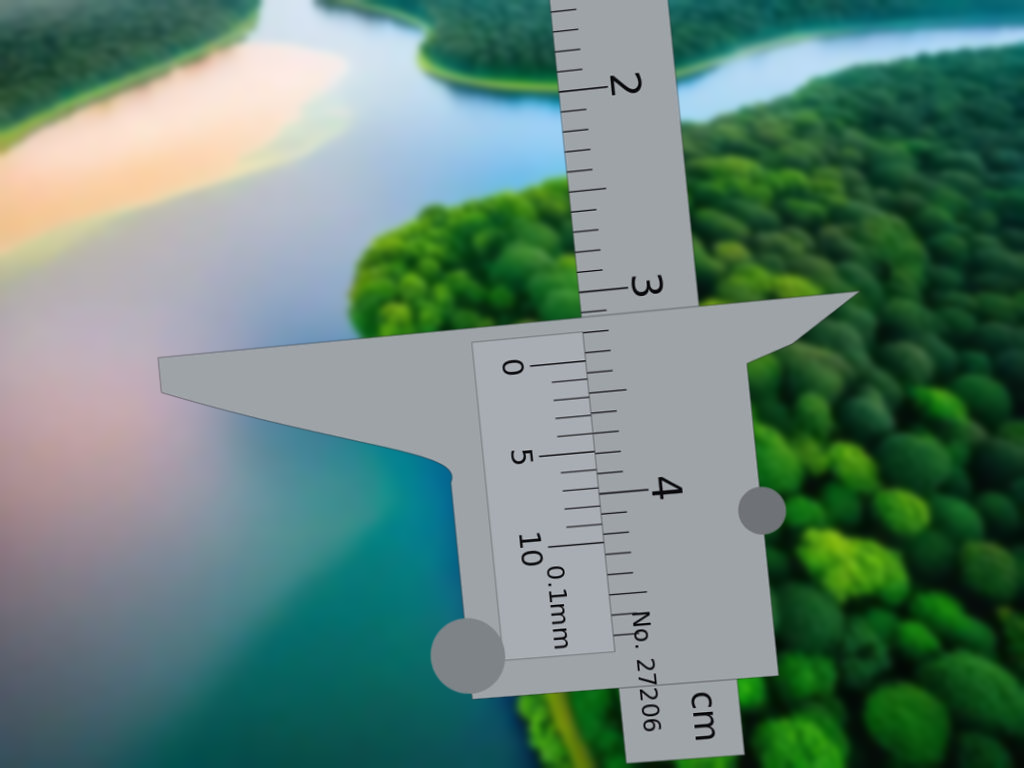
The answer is 33.4 mm
